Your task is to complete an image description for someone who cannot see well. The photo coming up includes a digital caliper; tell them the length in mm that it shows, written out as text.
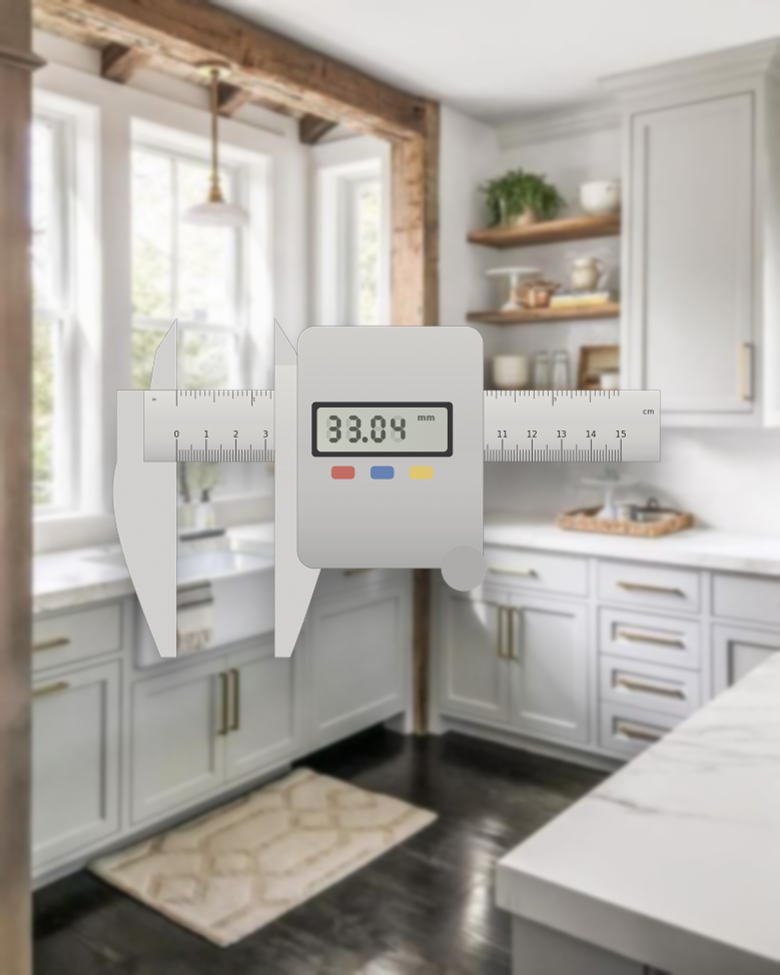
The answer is 33.04 mm
